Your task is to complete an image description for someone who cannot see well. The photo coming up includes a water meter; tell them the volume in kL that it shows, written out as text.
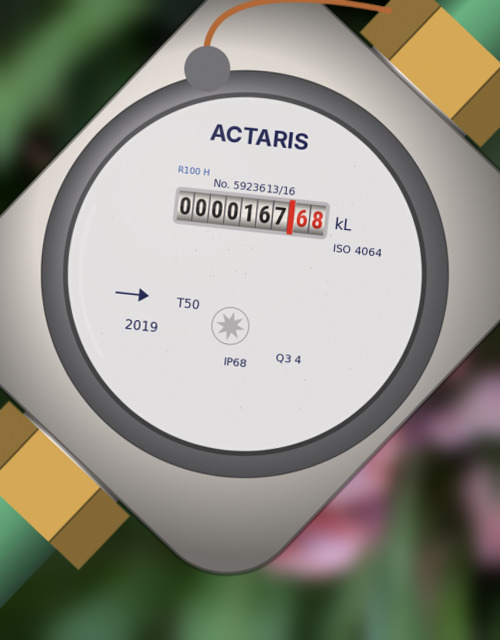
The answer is 167.68 kL
